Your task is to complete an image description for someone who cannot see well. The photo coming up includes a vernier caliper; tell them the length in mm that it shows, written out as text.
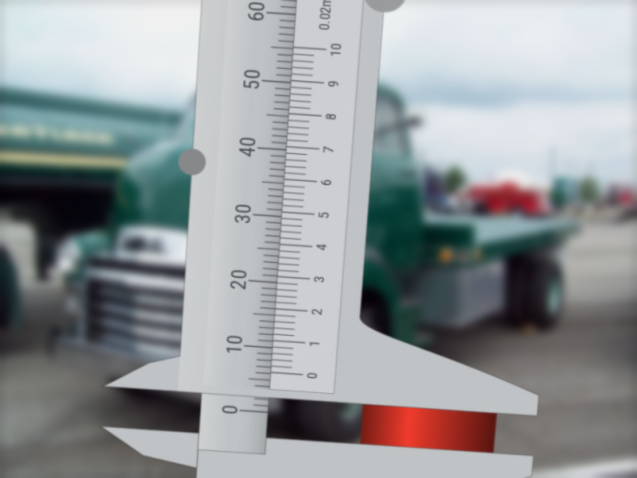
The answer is 6.2 mm
